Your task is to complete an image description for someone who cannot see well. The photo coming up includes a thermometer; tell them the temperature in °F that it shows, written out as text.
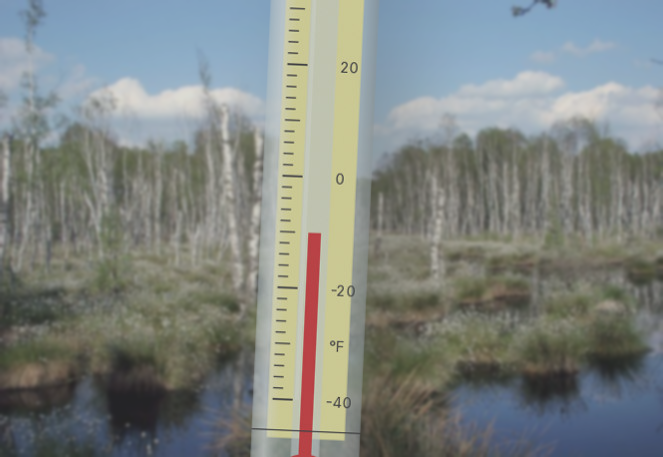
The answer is -10 °F
